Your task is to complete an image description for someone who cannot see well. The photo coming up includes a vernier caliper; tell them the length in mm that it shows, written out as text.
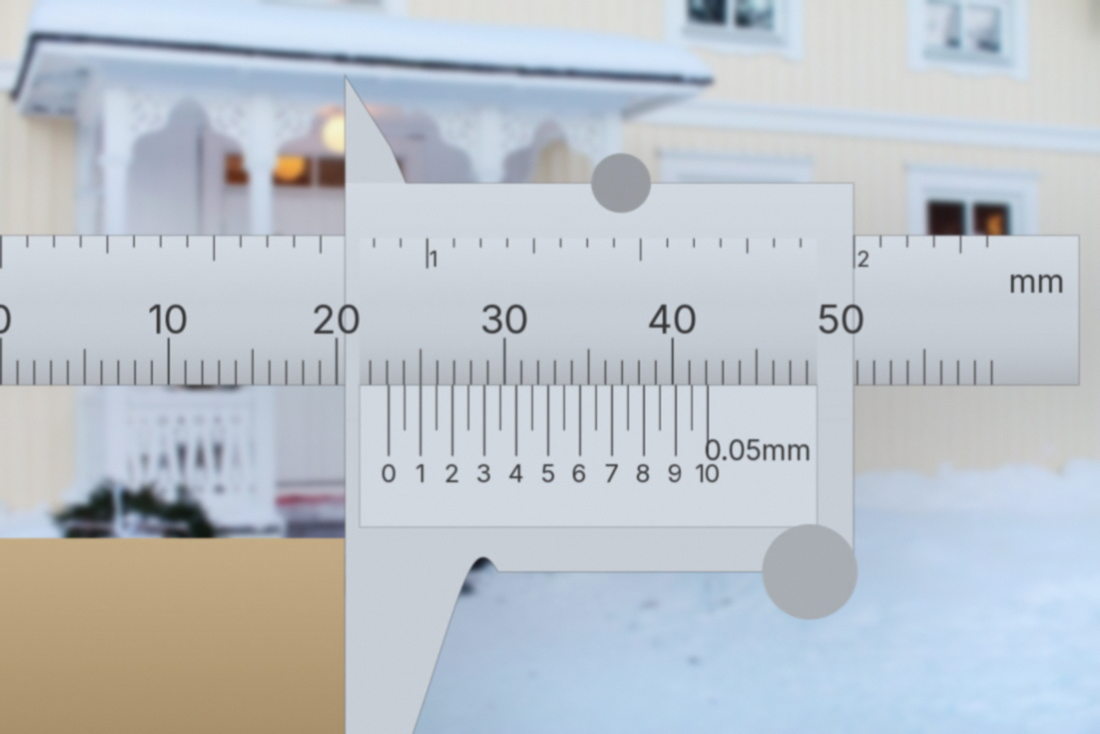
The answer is 23.1 mm
